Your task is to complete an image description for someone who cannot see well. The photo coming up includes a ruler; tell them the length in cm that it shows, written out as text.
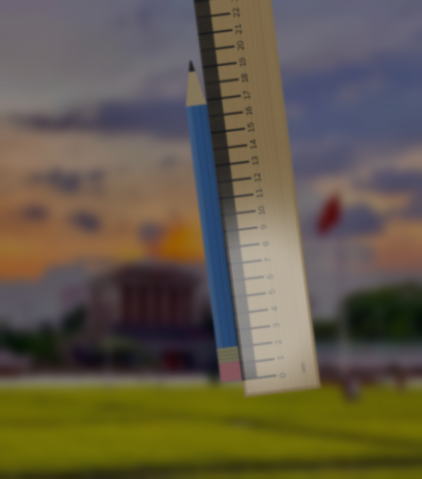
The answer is 19.5 cm
